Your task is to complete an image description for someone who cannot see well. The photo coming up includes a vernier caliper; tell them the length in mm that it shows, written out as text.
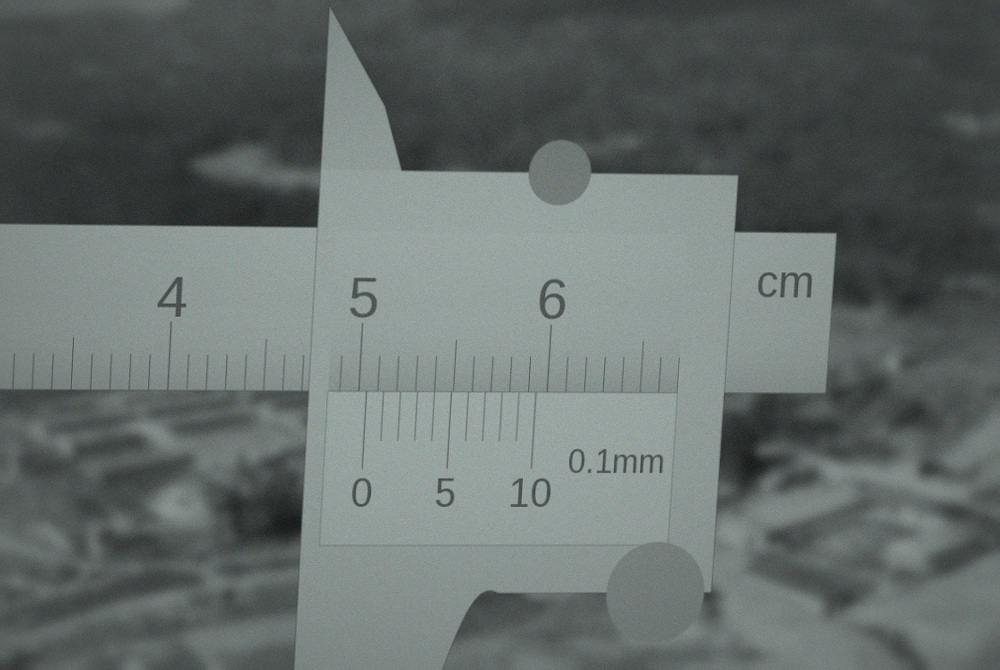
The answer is 50.4 mm
